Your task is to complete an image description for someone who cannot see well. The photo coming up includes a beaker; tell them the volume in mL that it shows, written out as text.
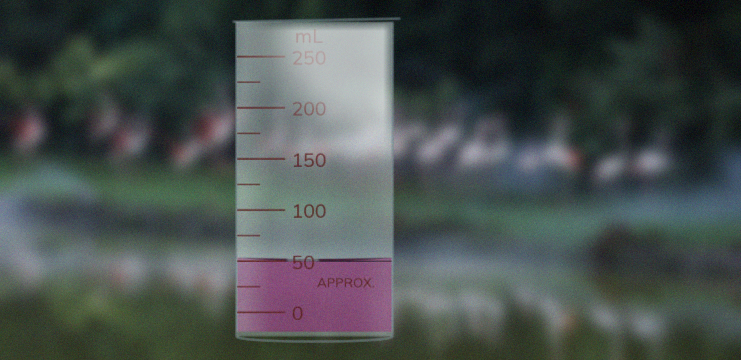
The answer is 50 mL
